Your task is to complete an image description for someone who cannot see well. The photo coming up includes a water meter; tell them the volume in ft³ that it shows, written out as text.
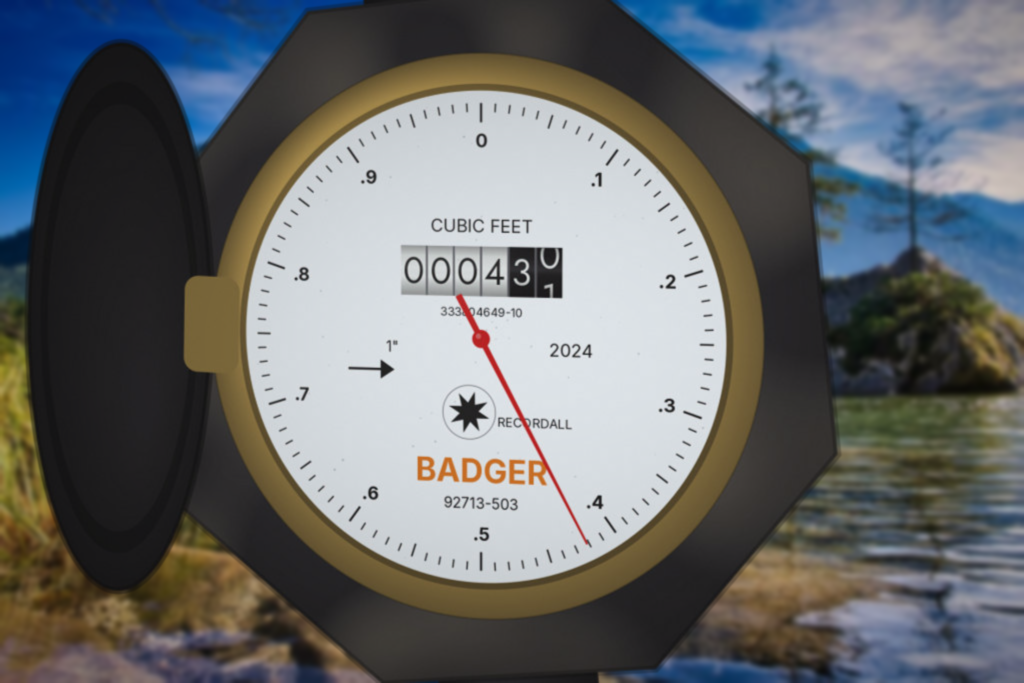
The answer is 430.42 ft³
